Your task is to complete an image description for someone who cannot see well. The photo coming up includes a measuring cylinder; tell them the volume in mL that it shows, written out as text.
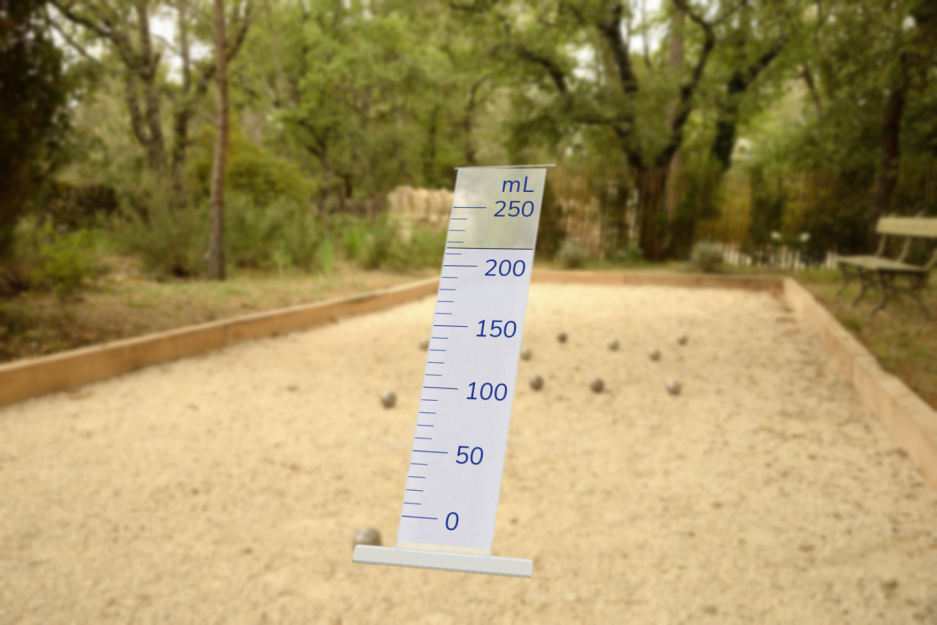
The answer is 215 mL
